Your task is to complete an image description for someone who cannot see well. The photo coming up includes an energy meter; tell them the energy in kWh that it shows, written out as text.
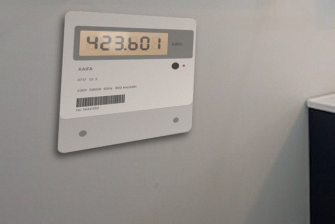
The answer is 423.601 kWh
